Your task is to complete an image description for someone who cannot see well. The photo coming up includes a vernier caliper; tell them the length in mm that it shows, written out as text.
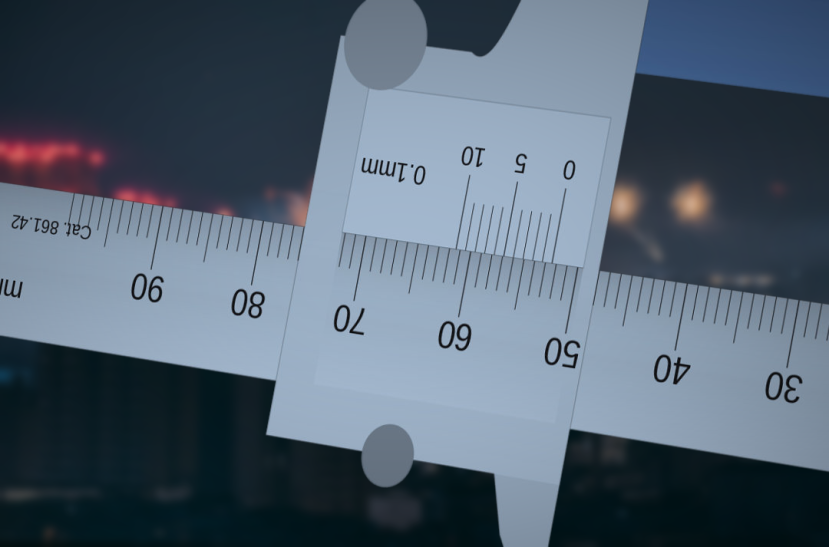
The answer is 52.4 mm
